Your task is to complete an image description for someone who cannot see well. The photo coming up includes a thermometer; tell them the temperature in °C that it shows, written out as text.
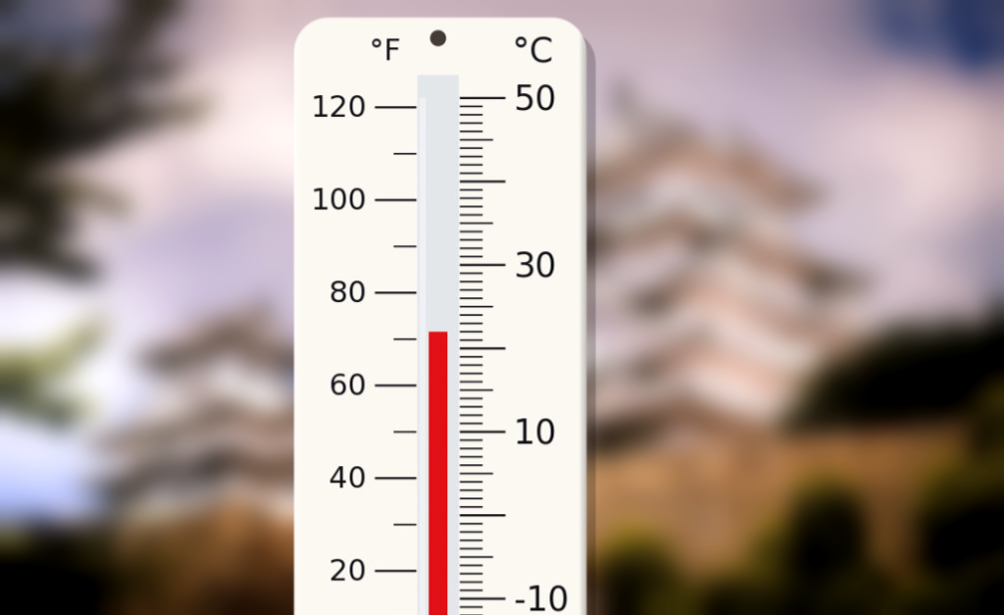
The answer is 22 °C
